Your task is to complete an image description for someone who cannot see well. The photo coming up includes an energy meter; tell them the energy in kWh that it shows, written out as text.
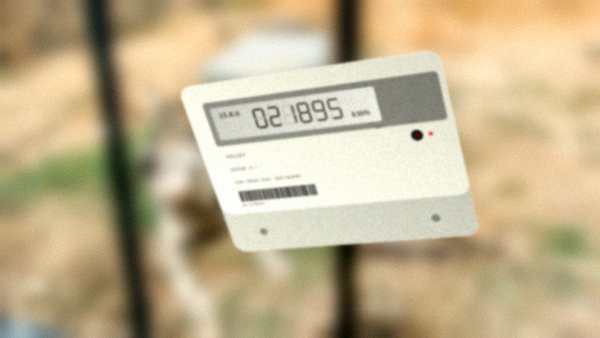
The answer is 21895 kWh
